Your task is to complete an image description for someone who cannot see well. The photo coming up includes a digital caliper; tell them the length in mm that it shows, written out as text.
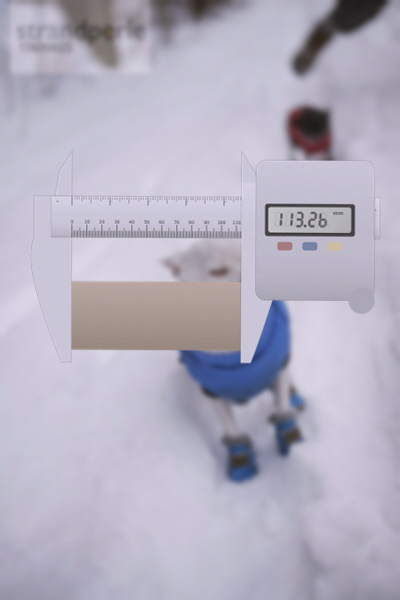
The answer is 113.26 mm
